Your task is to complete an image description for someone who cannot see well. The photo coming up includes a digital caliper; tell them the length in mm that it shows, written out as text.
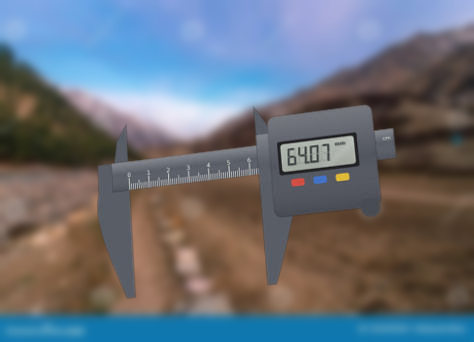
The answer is 64.07 mm
